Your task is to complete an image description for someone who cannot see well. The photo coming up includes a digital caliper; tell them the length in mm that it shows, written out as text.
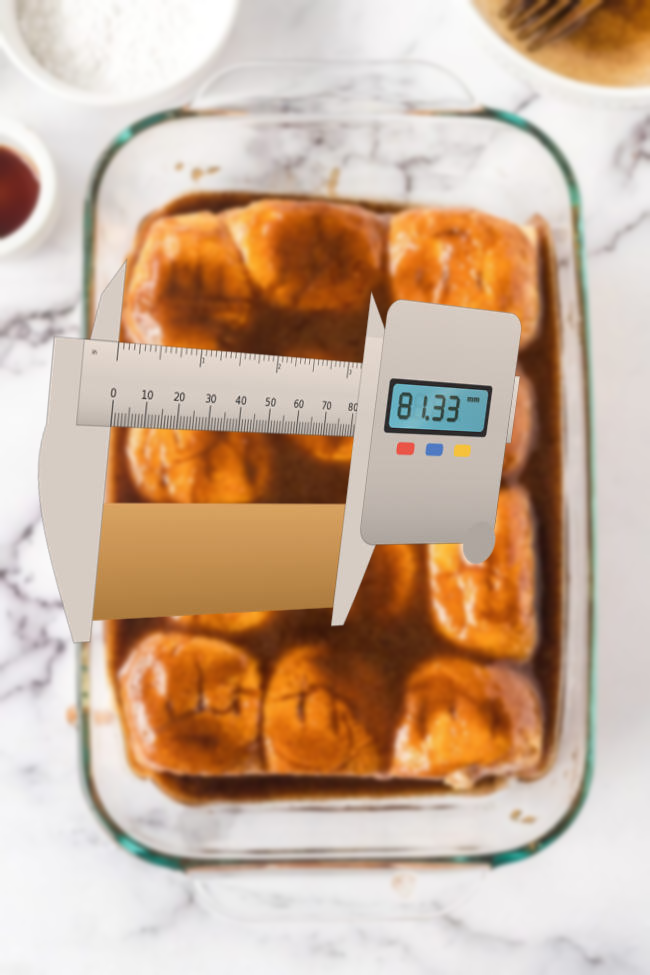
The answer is 81.33 mm
